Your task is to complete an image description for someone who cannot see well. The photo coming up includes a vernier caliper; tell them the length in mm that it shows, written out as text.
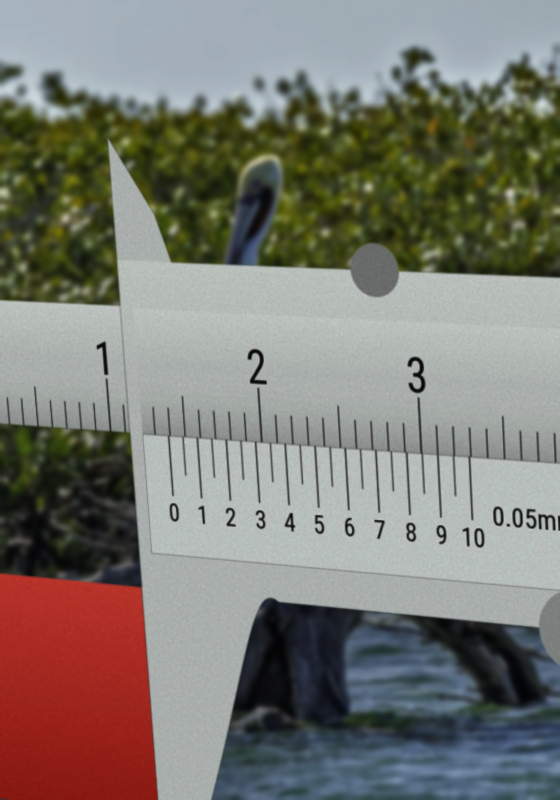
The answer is 13.9 mm
